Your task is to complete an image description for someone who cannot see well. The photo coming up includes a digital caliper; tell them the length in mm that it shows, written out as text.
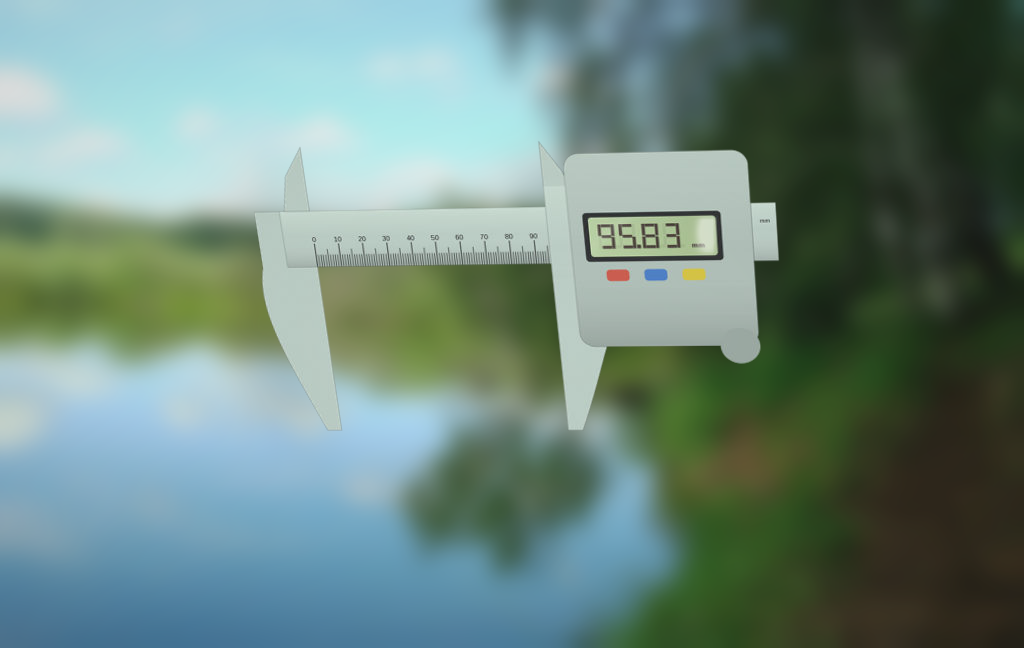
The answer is 95.83 mm
